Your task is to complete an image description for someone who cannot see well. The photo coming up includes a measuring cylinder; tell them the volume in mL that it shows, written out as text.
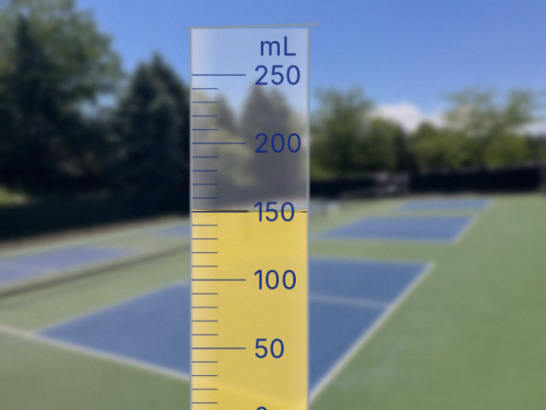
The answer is 150 mL
